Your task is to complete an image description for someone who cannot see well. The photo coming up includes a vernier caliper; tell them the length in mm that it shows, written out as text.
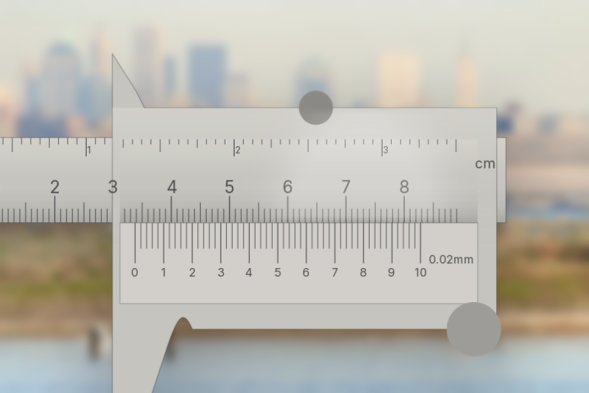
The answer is 33.8 mm
